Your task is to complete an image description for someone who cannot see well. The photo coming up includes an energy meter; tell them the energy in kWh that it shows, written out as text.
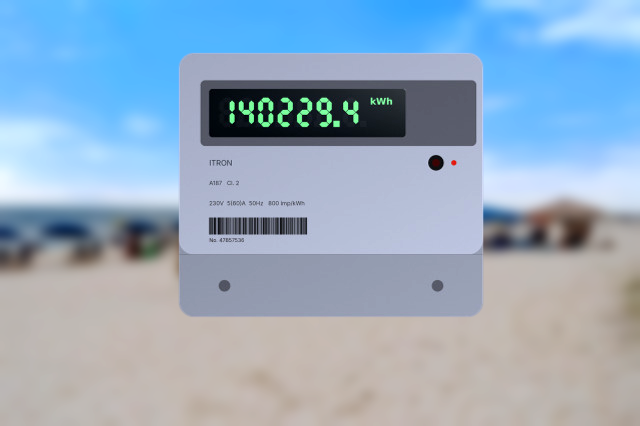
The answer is 140229.4 kWh
